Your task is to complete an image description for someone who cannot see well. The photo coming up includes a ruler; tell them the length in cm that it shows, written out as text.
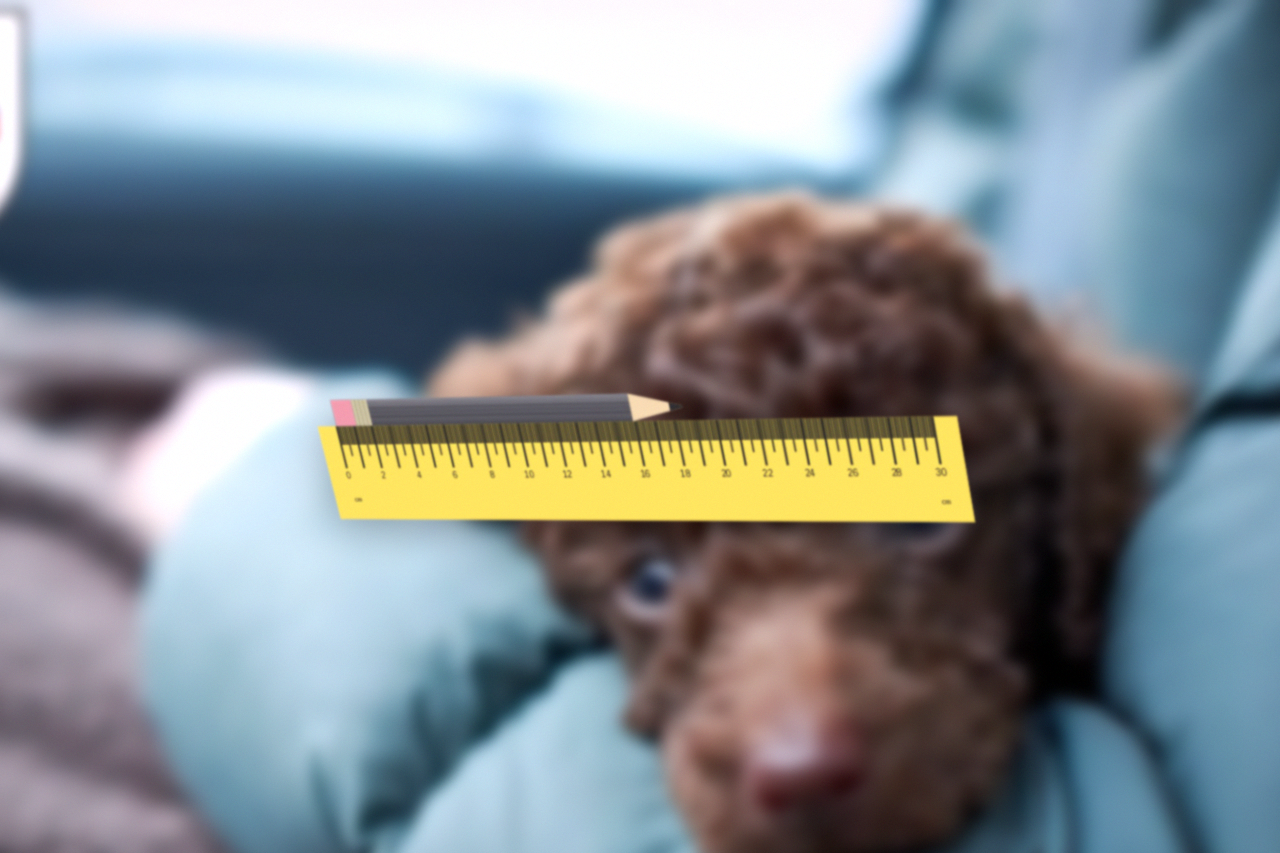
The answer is 18.5 cm
